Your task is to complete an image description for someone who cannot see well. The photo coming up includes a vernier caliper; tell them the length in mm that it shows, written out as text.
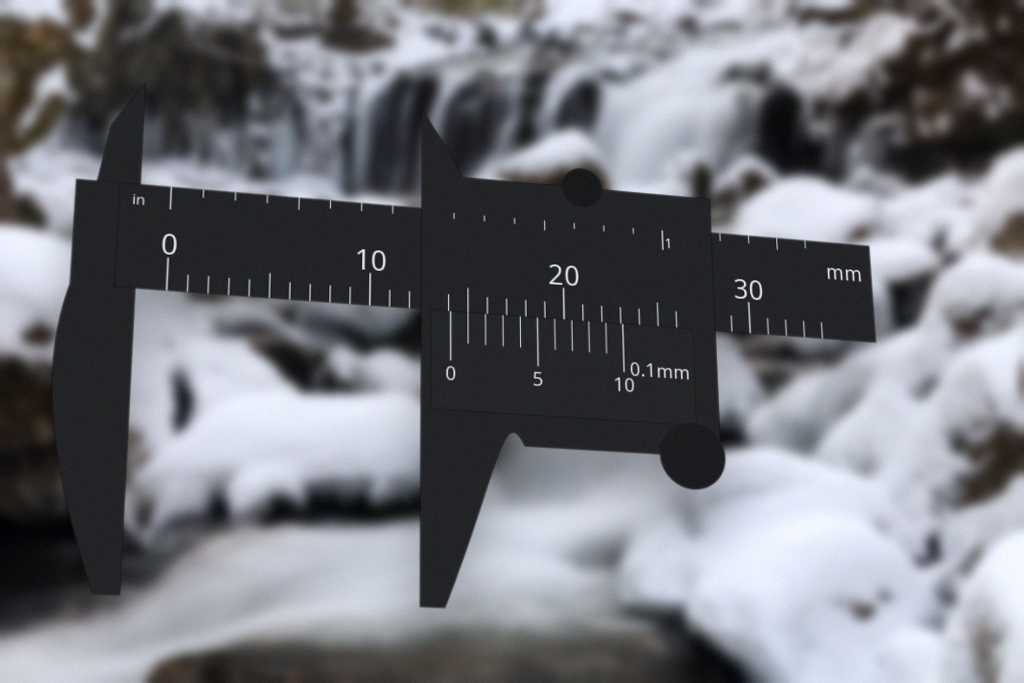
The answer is 14.1 mm
